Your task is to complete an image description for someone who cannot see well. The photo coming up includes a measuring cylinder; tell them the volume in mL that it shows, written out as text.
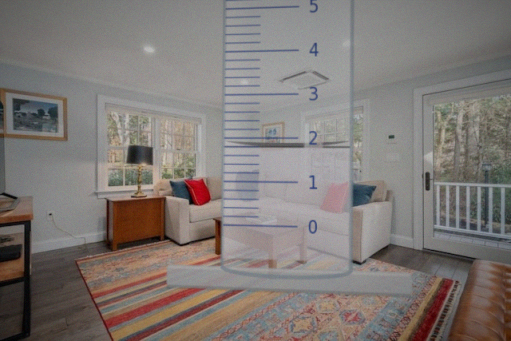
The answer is 1.8 mL
